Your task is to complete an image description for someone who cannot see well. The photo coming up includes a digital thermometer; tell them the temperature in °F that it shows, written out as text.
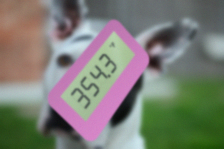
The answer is 354.3 °F
